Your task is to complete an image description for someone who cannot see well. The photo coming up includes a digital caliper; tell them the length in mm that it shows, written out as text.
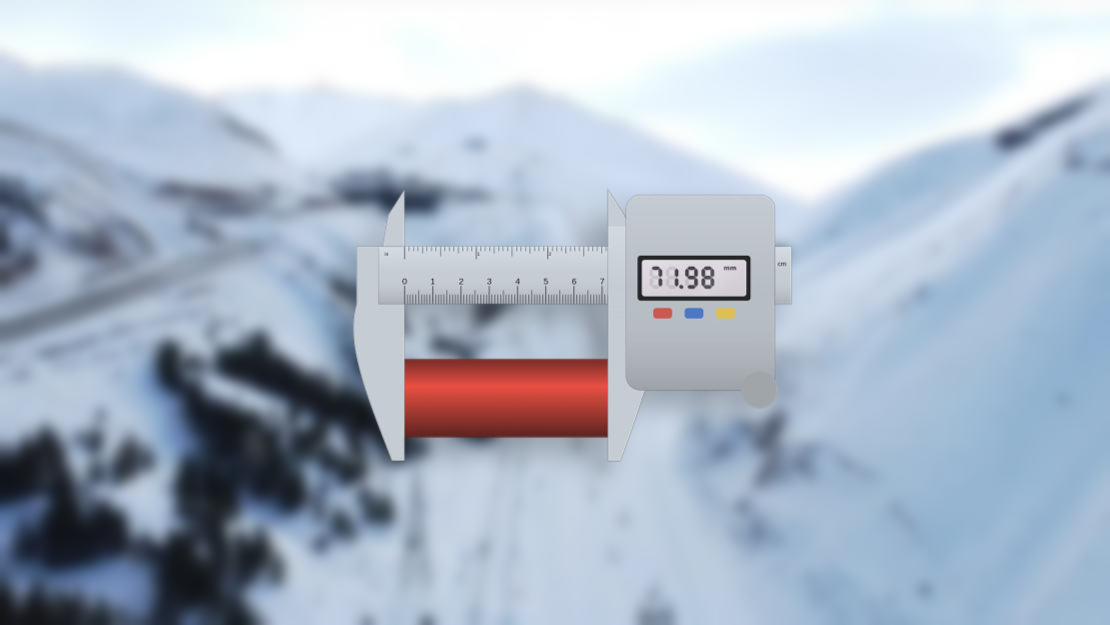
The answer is 71.98 mm
